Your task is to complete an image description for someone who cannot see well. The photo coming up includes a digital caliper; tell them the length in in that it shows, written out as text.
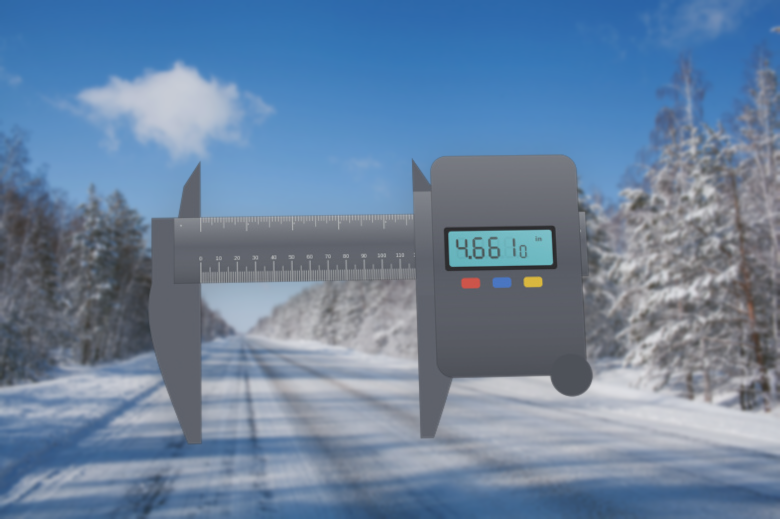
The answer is 4.6610 in
